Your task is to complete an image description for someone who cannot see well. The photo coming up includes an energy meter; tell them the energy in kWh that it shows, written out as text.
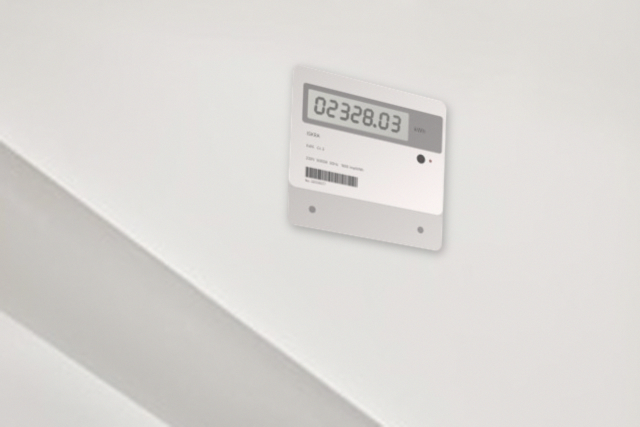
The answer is 2328.03 kWh
